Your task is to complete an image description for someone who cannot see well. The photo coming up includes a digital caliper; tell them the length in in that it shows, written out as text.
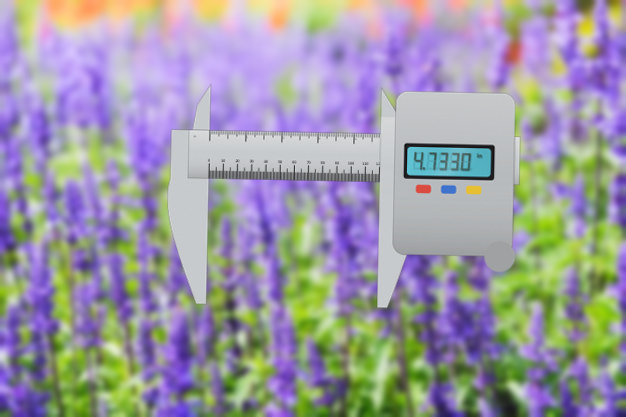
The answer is 4.7330 in
